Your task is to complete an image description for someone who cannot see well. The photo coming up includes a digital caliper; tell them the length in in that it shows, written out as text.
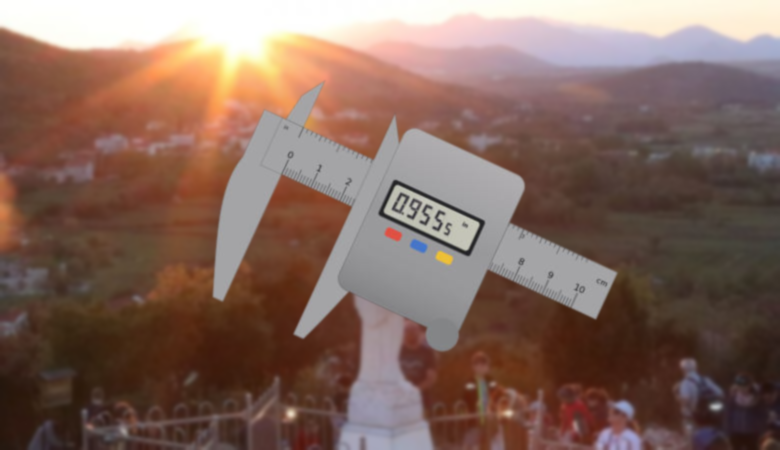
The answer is 0.9555 in
